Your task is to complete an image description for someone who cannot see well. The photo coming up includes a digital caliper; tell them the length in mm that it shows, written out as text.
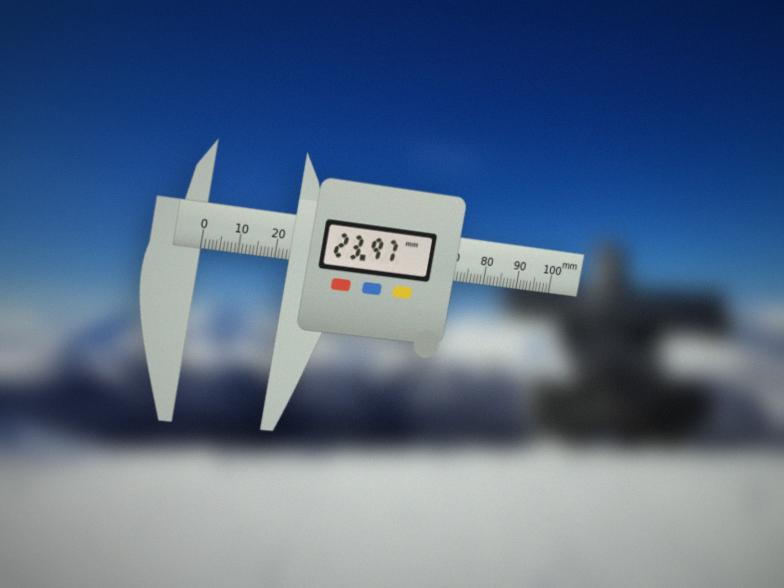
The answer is 23.97 mm
